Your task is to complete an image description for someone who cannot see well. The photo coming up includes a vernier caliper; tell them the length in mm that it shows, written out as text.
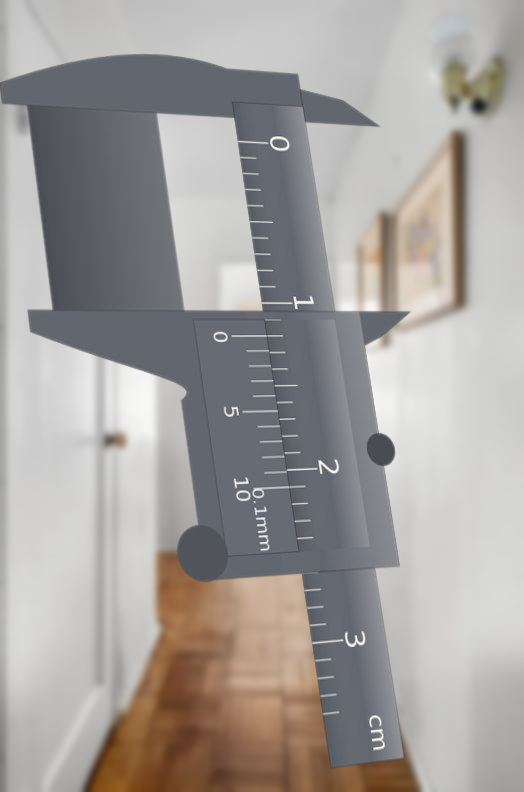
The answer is 12.0 mm
